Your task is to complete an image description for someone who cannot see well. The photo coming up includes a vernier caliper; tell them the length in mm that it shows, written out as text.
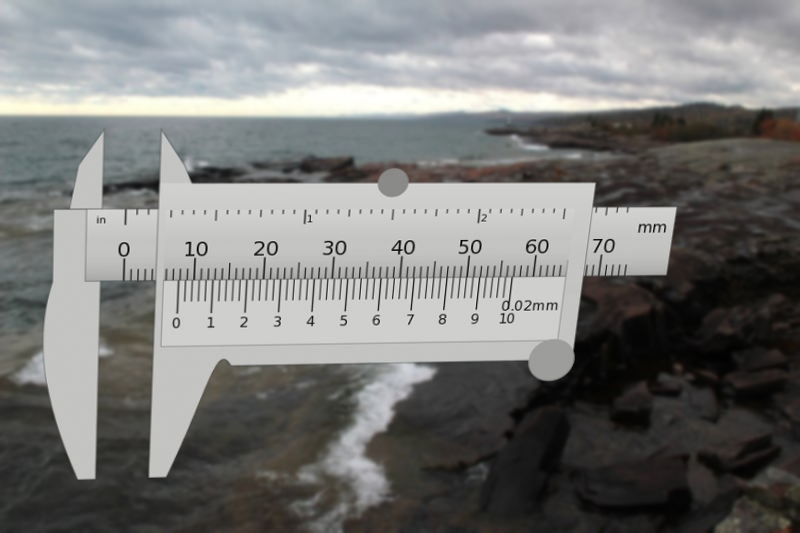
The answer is 7.8 mm
